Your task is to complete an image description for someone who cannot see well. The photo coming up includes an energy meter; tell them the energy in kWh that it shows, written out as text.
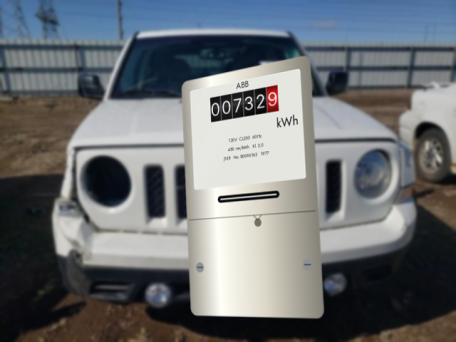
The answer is 732.9 kWh
